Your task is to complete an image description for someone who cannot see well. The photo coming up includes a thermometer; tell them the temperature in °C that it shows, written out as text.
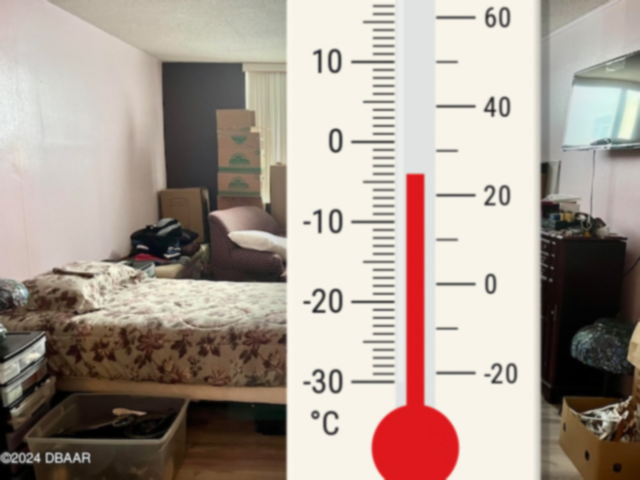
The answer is -4 °C
